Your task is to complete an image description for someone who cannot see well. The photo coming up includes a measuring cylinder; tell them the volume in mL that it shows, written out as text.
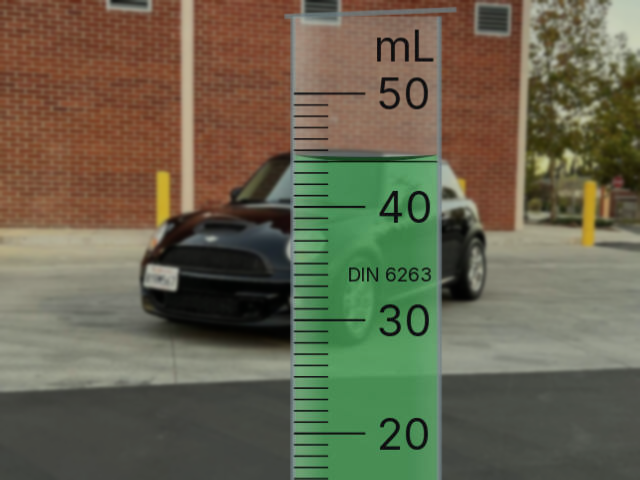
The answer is 44 mL
